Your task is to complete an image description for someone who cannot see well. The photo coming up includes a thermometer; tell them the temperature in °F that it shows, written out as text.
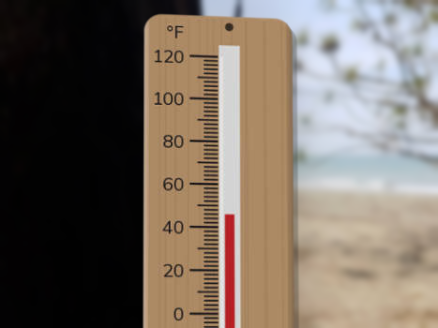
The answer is 46 °F
